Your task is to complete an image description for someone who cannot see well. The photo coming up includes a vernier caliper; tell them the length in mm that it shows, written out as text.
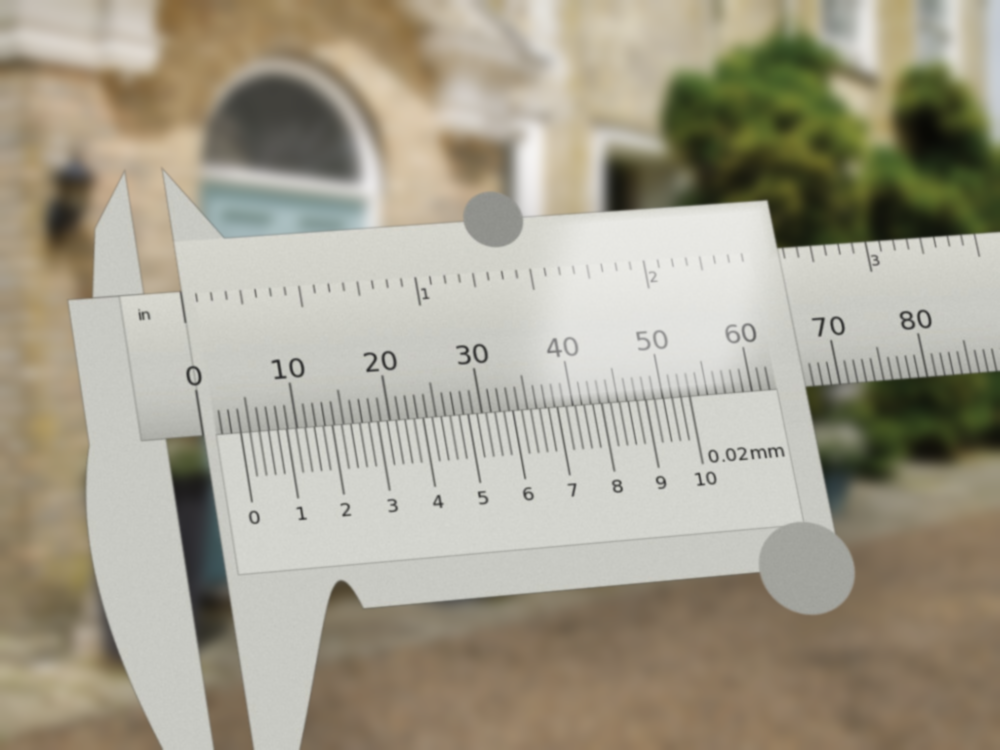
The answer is 4.0 mm
